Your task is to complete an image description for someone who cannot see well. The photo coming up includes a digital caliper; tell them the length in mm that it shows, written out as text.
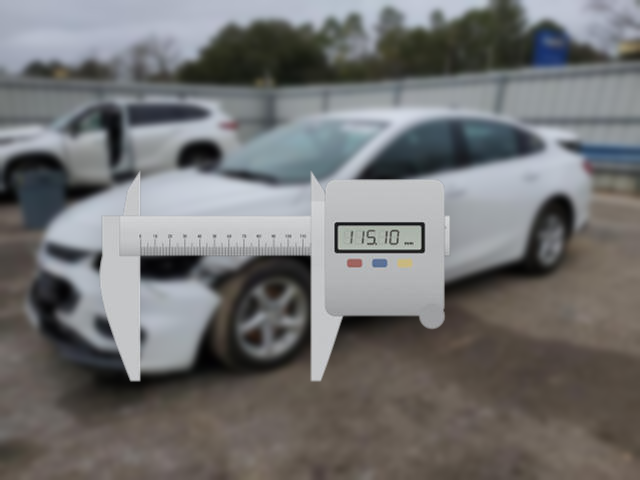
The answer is 115.10 mm
